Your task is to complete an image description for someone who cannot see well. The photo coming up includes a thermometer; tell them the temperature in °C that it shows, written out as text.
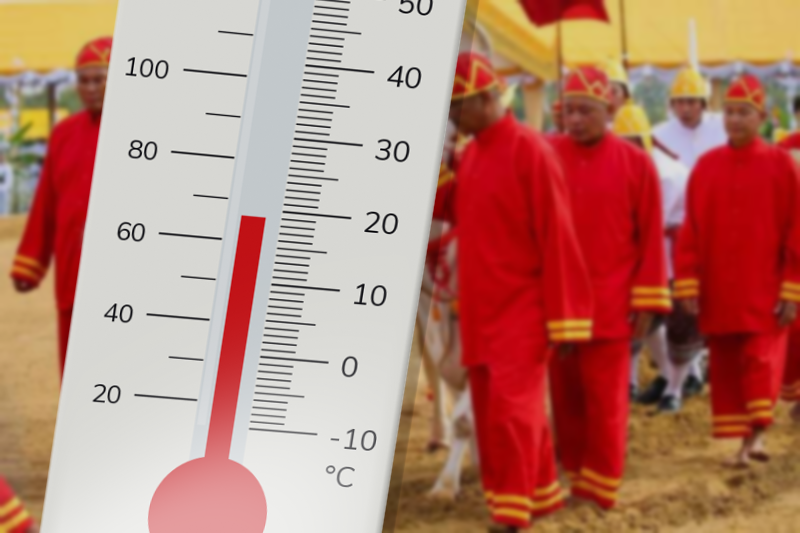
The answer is 19 °C
